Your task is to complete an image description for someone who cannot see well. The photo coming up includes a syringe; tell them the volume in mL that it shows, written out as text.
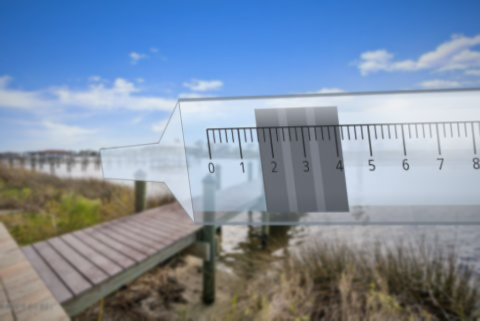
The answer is 1.6 mL
